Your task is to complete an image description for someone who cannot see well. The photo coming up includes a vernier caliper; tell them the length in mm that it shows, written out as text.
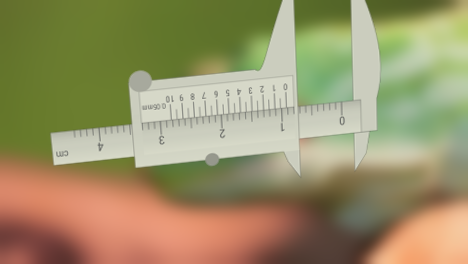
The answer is 9.2 mm
